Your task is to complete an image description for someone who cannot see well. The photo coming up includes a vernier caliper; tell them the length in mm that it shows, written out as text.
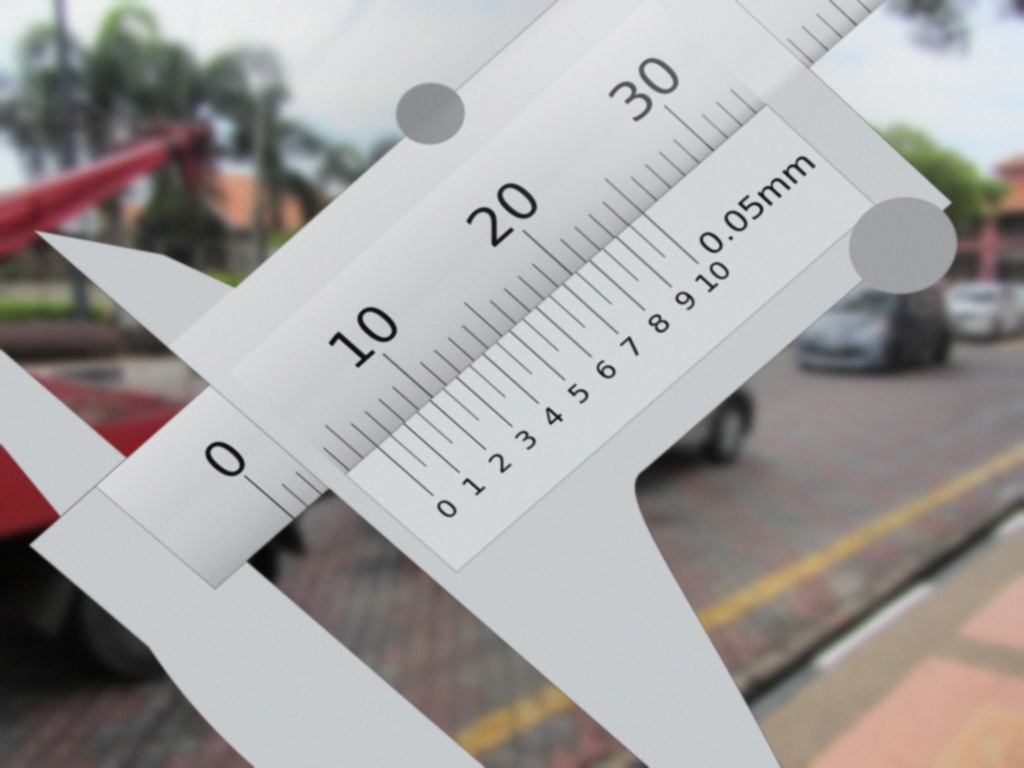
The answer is 6.0 mm
